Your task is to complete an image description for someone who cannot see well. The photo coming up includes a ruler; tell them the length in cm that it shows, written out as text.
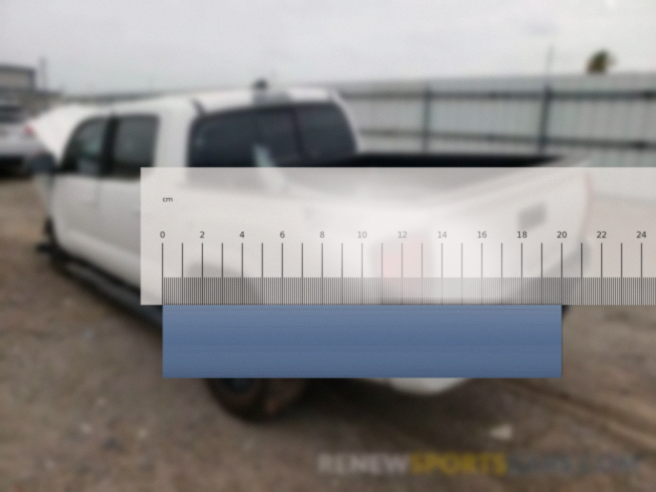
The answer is 20 cm
